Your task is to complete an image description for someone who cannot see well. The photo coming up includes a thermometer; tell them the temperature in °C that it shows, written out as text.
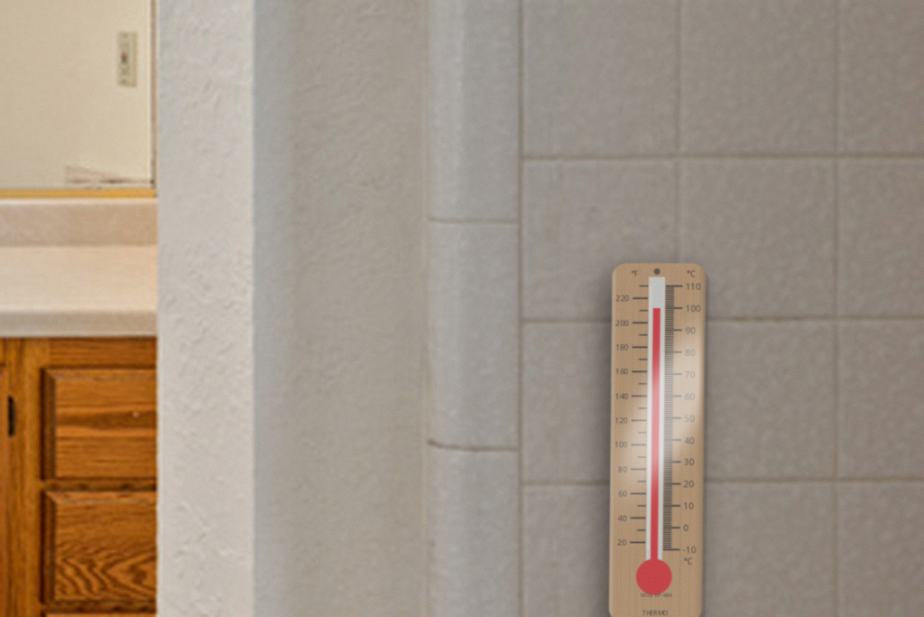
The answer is 100 °C
